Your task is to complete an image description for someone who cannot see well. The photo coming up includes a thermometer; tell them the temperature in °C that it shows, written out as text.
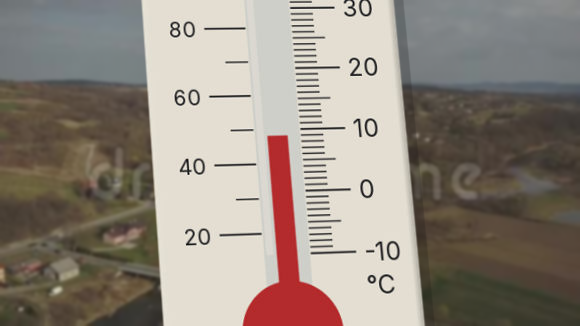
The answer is 9 °C
